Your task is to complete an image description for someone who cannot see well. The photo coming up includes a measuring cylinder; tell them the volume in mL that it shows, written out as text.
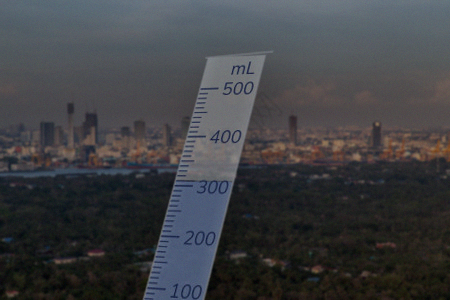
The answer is 310 mL
